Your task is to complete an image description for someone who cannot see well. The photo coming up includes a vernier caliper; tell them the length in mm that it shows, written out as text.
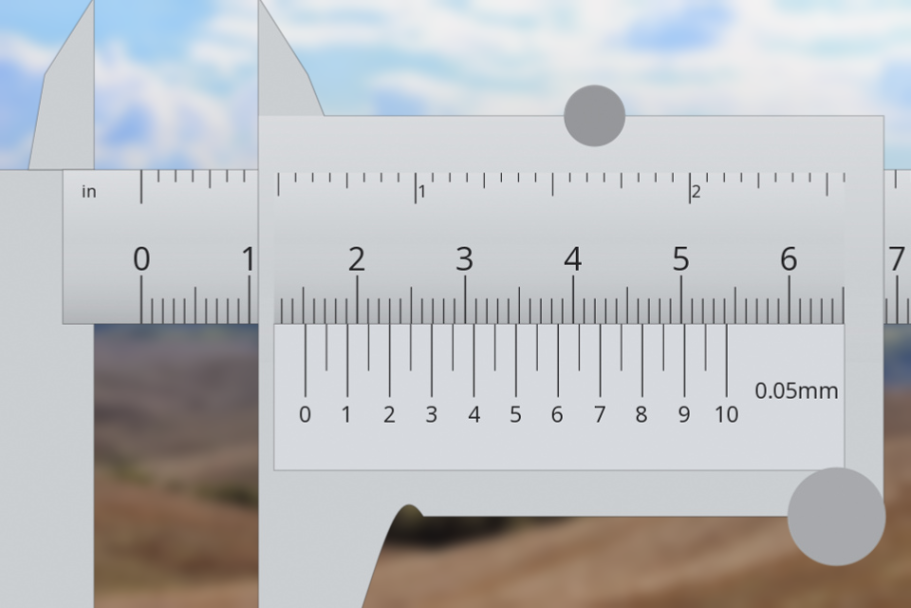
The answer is 15.2 mm
